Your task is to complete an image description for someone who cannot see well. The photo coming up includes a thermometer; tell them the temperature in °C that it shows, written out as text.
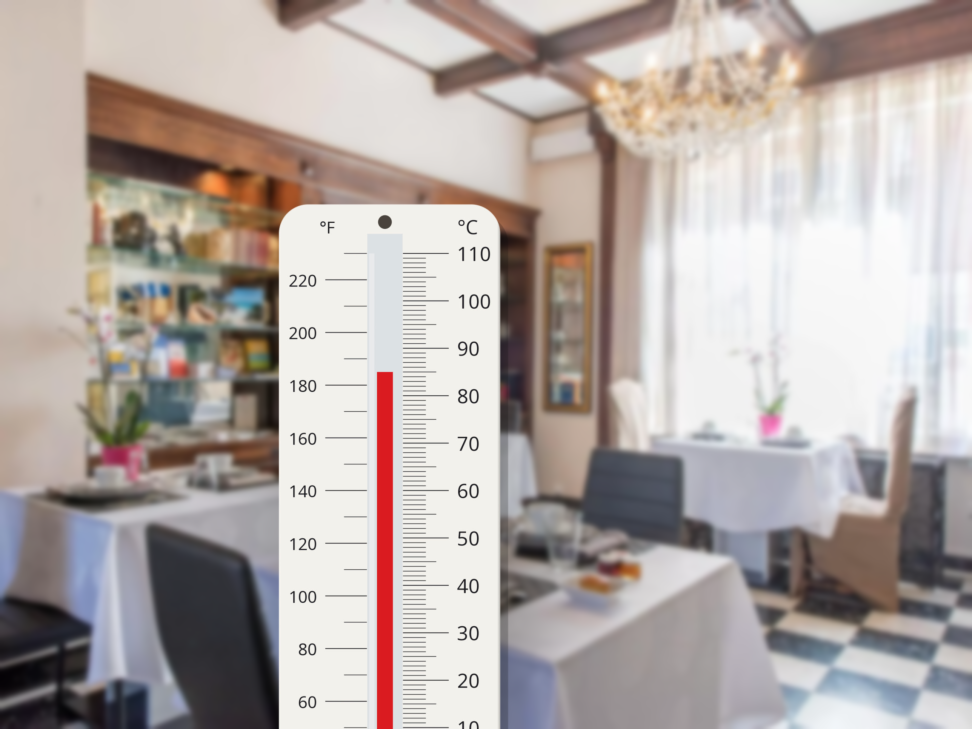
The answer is 85 °C
